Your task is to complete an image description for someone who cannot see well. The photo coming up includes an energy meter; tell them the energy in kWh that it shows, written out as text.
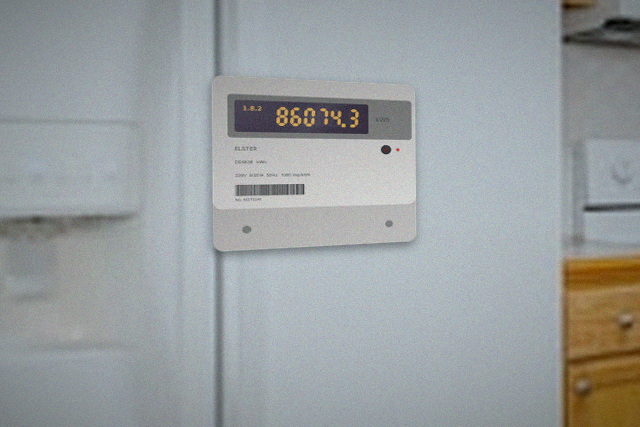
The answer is 86074.3 kWh
